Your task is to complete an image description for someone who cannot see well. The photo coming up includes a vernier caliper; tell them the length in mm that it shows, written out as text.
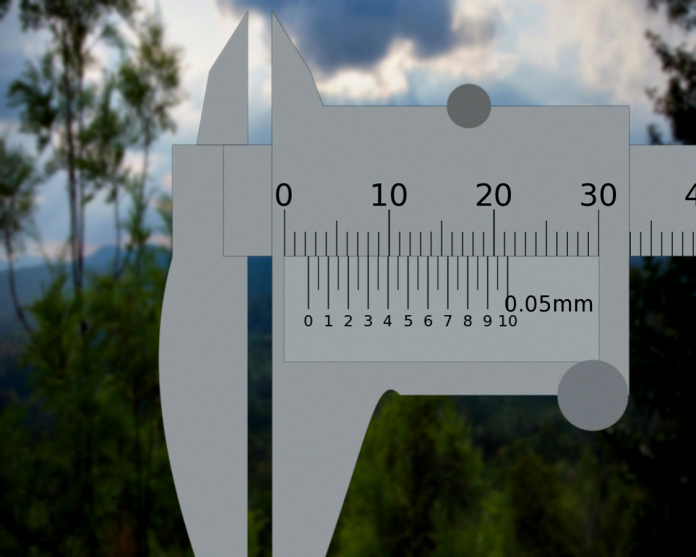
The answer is 2.3 mm
